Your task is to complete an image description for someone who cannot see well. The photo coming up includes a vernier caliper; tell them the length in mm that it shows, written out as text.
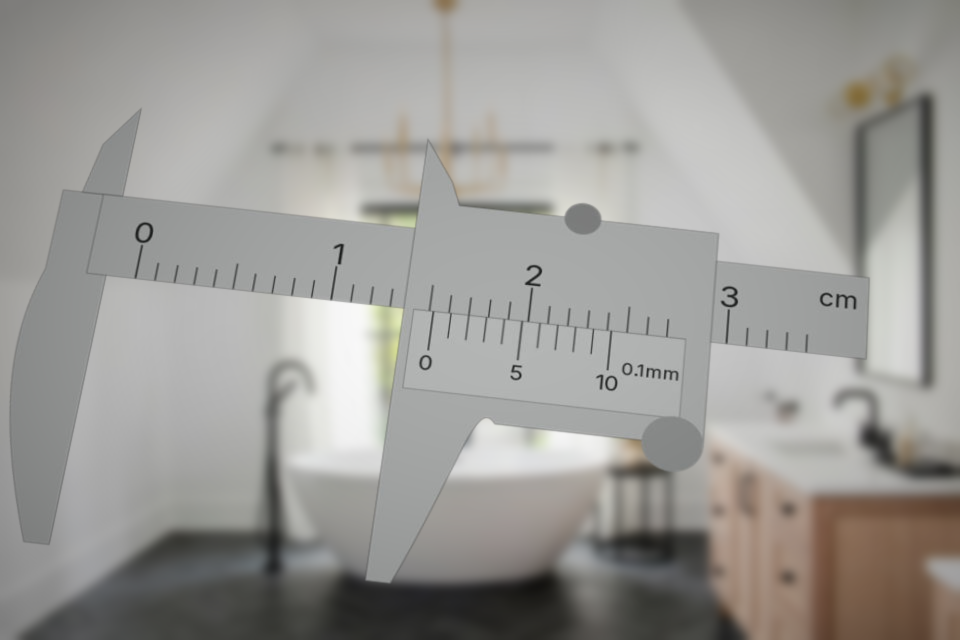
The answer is 15.2 mm
